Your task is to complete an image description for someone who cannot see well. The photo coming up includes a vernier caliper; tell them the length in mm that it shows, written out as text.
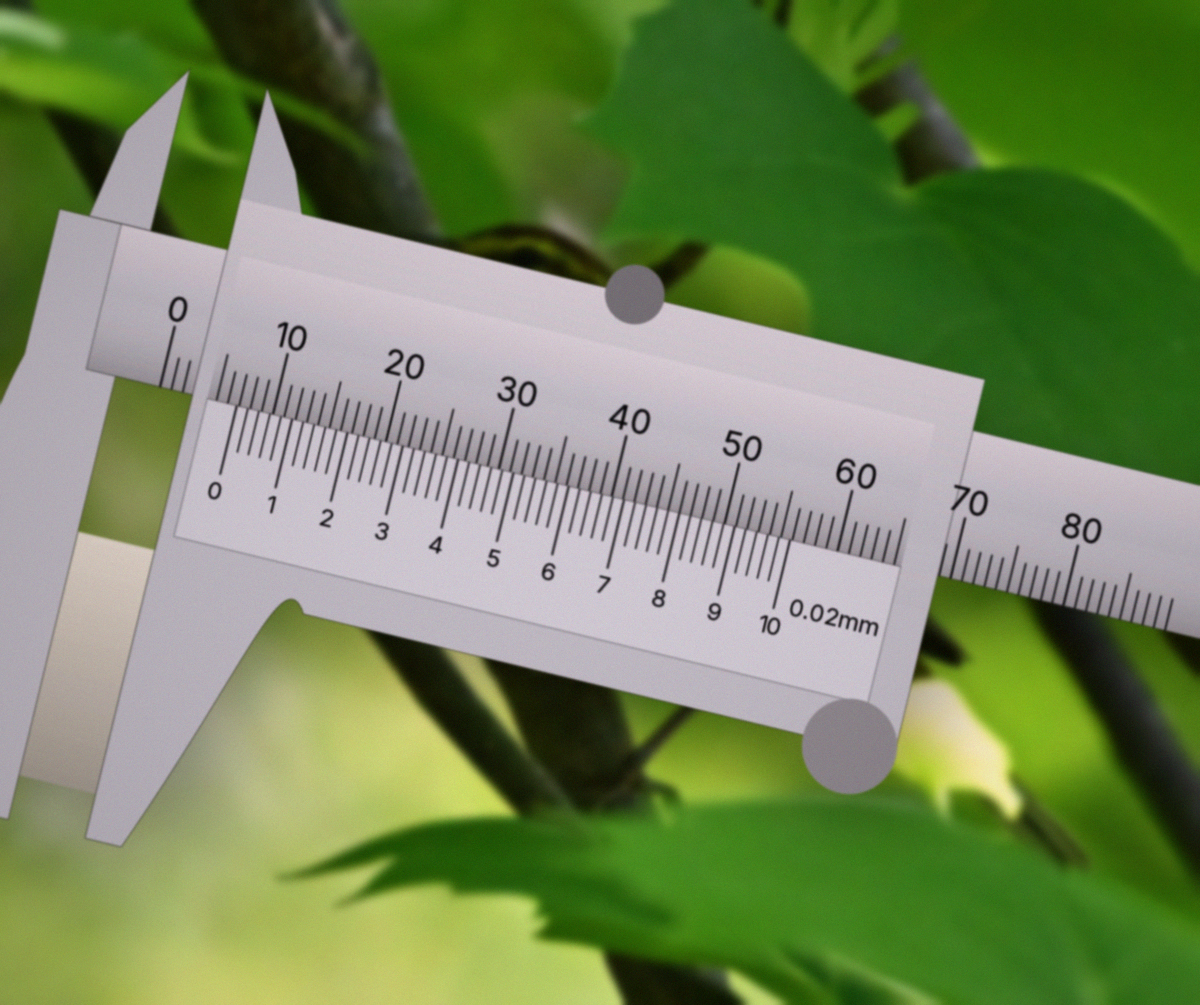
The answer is 6.8 mm
